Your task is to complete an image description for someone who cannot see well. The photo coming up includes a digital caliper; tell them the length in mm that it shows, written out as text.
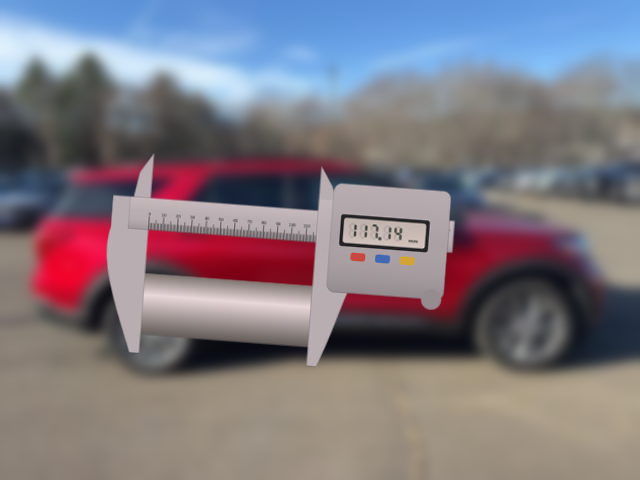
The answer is 117.14 mm
